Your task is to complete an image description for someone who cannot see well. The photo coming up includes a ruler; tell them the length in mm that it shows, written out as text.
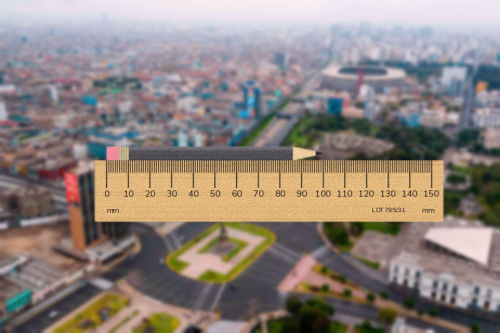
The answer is 100 mm
